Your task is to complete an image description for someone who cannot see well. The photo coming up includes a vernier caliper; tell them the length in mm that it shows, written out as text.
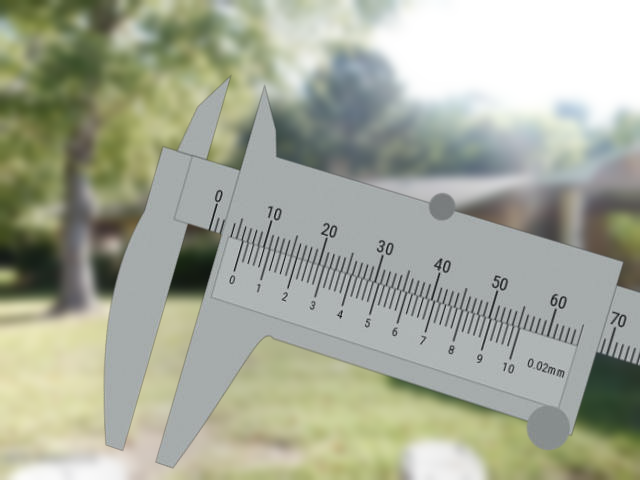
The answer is 6.2 mm
